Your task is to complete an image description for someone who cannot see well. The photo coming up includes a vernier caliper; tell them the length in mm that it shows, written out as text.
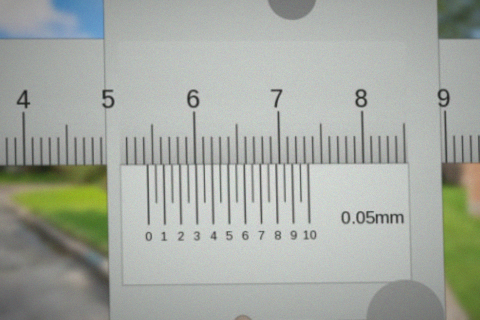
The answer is 54.4 mm
